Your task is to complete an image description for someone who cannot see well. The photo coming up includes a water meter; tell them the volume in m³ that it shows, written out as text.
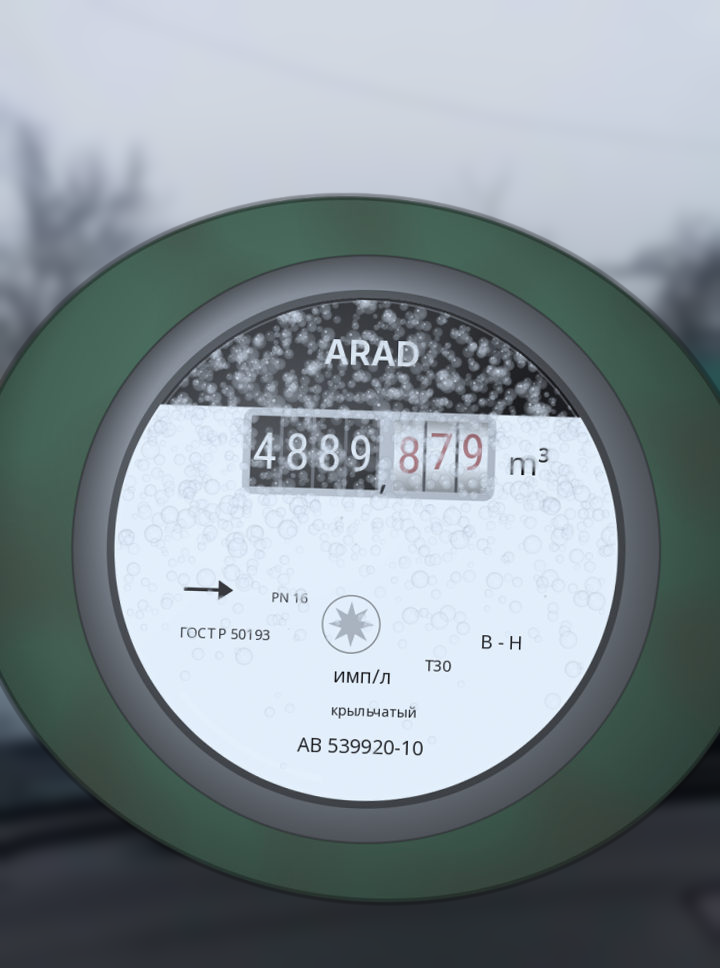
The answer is 4889.879 m³
